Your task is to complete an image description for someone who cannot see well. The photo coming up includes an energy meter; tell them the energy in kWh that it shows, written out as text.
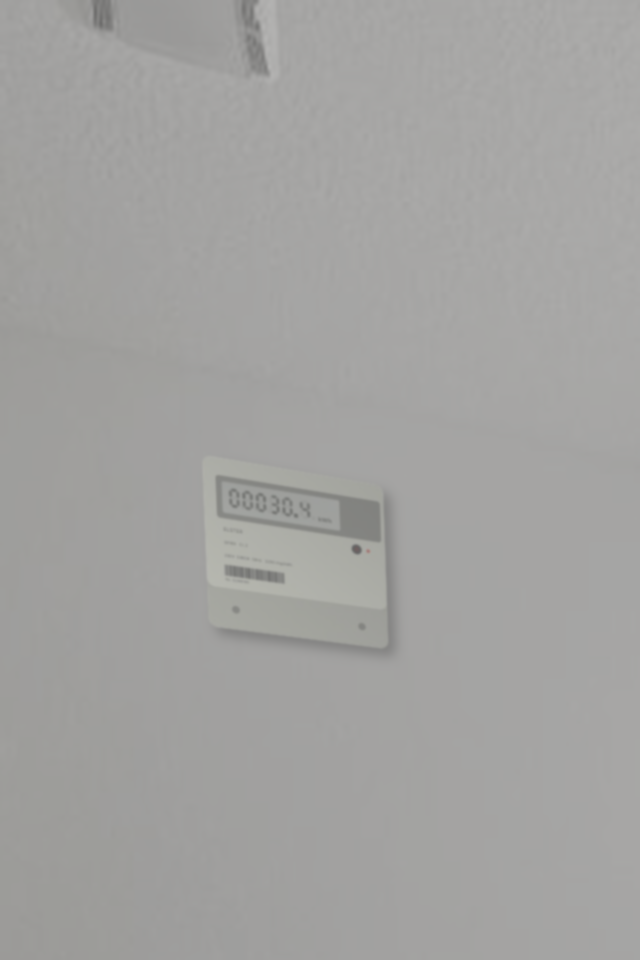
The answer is 30.4 kWh
